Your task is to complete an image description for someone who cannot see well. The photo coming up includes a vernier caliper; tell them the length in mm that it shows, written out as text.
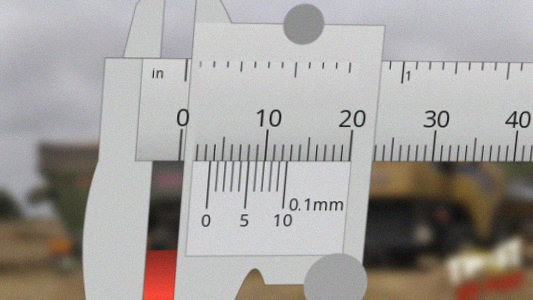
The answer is 3.6 mm
